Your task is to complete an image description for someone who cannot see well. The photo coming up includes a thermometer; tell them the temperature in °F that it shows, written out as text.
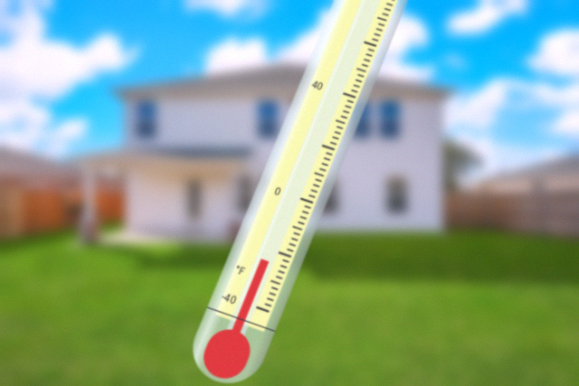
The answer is -24 °F
